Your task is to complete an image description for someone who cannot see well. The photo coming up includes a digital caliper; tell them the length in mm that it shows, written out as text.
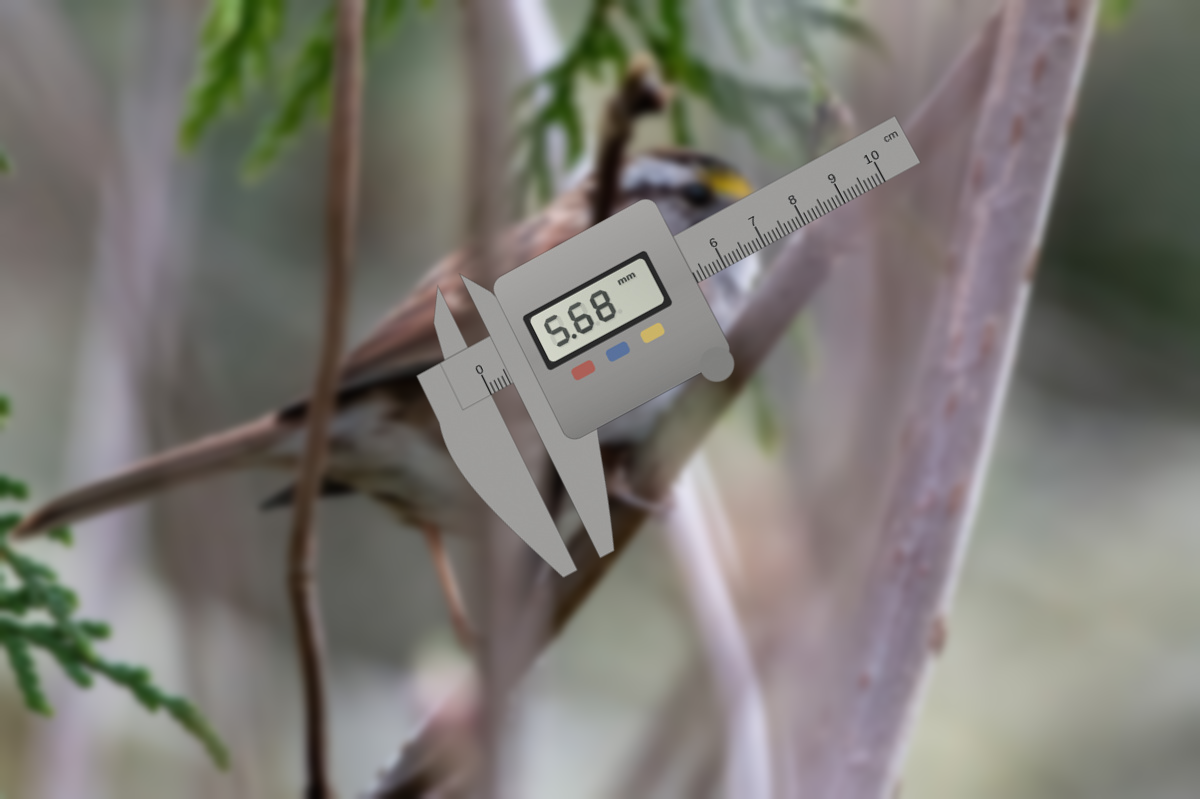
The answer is 5.68 mm
